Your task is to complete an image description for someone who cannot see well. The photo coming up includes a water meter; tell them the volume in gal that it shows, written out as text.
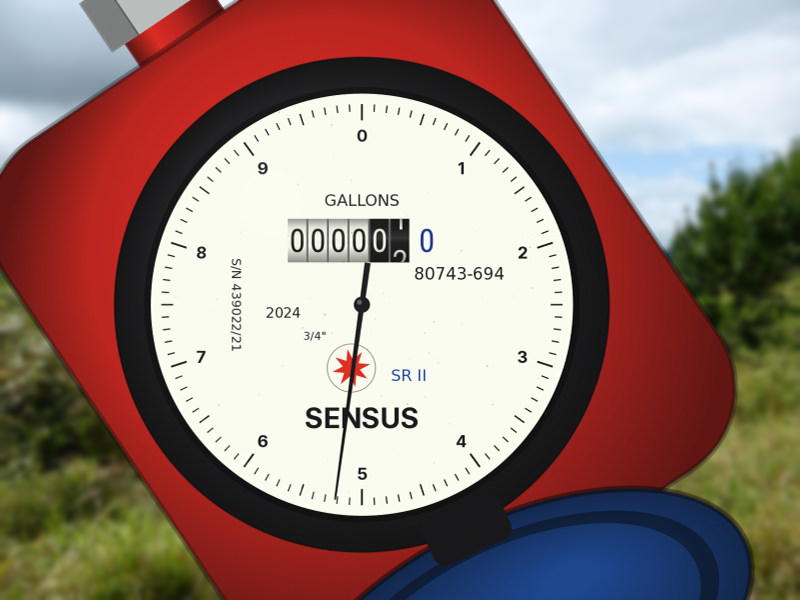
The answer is 15.2 gal
